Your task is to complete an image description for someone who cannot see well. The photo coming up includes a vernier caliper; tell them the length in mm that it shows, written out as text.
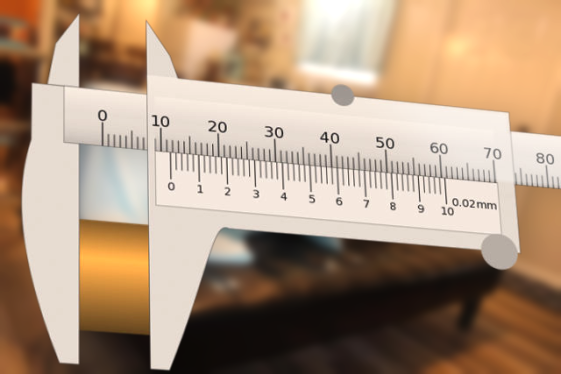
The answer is 11.6 mm
